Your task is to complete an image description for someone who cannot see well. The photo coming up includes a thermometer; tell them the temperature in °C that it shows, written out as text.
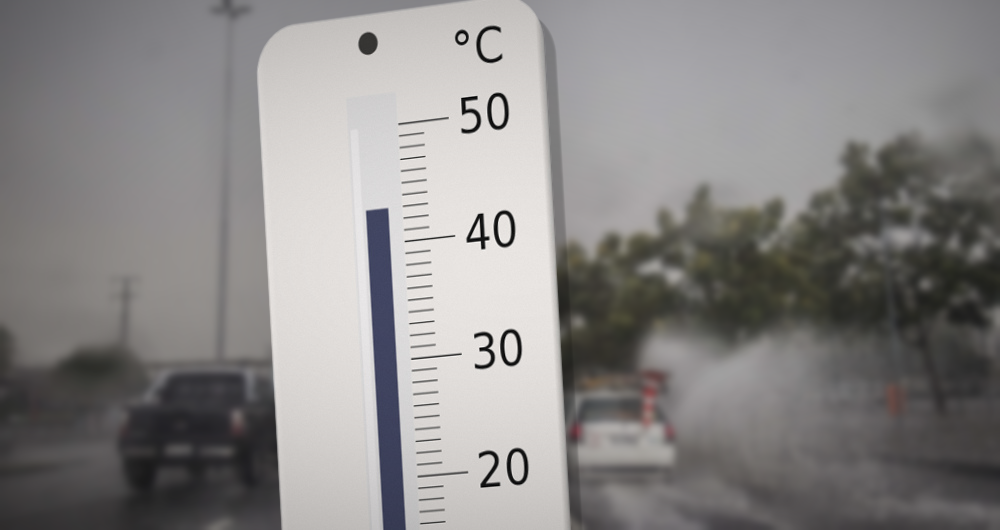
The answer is 43 °C
